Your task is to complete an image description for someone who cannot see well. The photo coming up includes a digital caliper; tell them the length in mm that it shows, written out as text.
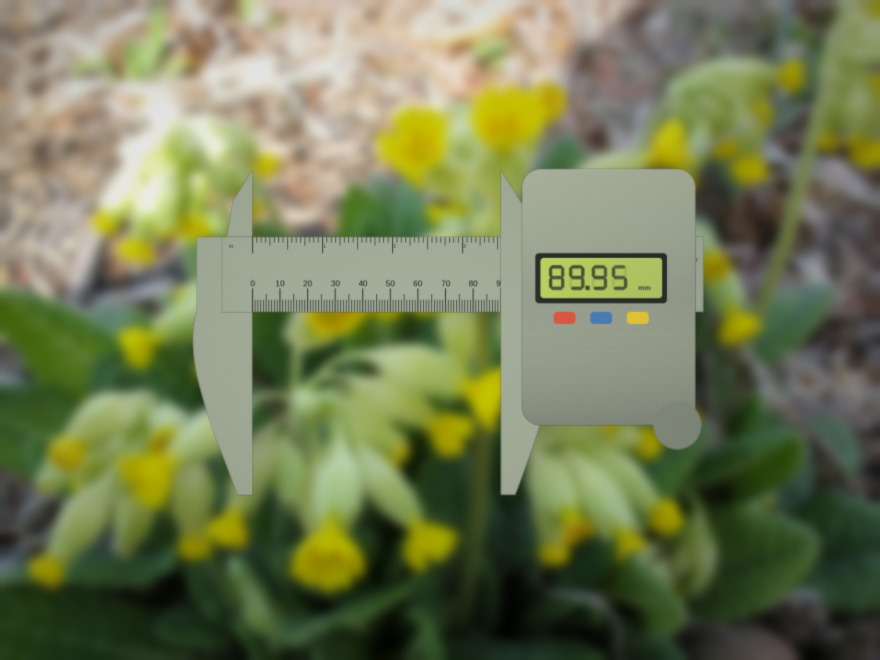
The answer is 89.95 mm
